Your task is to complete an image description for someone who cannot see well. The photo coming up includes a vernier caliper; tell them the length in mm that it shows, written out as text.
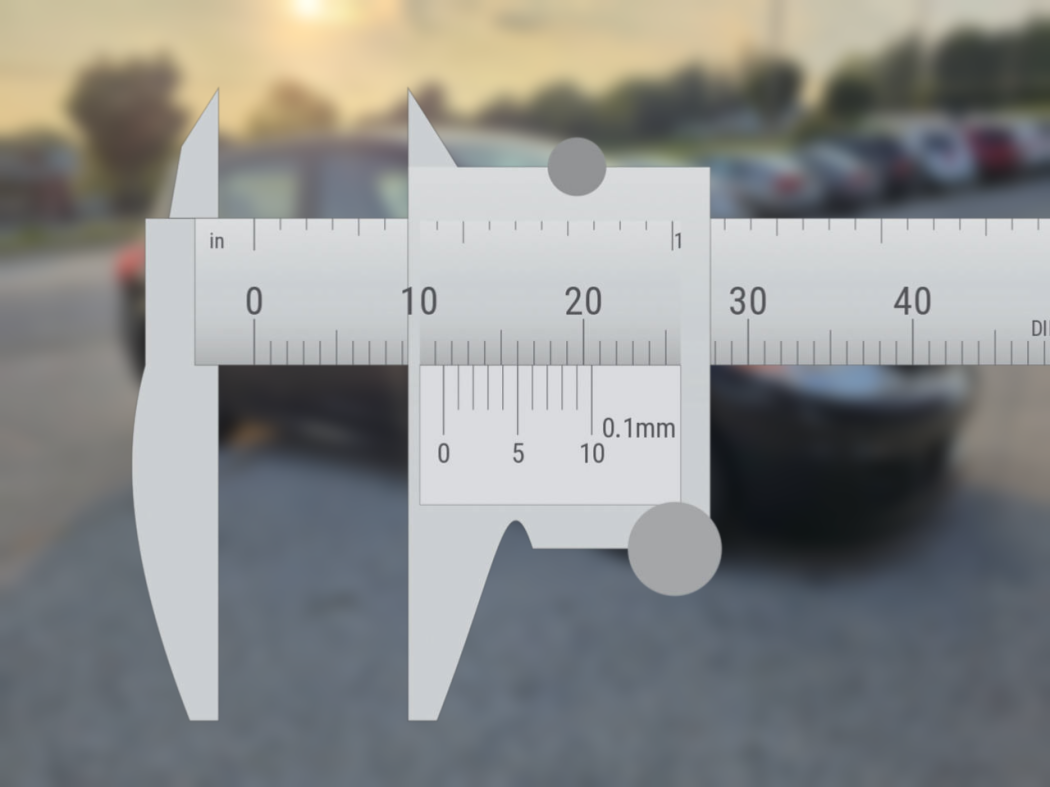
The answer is 11.5 mm
